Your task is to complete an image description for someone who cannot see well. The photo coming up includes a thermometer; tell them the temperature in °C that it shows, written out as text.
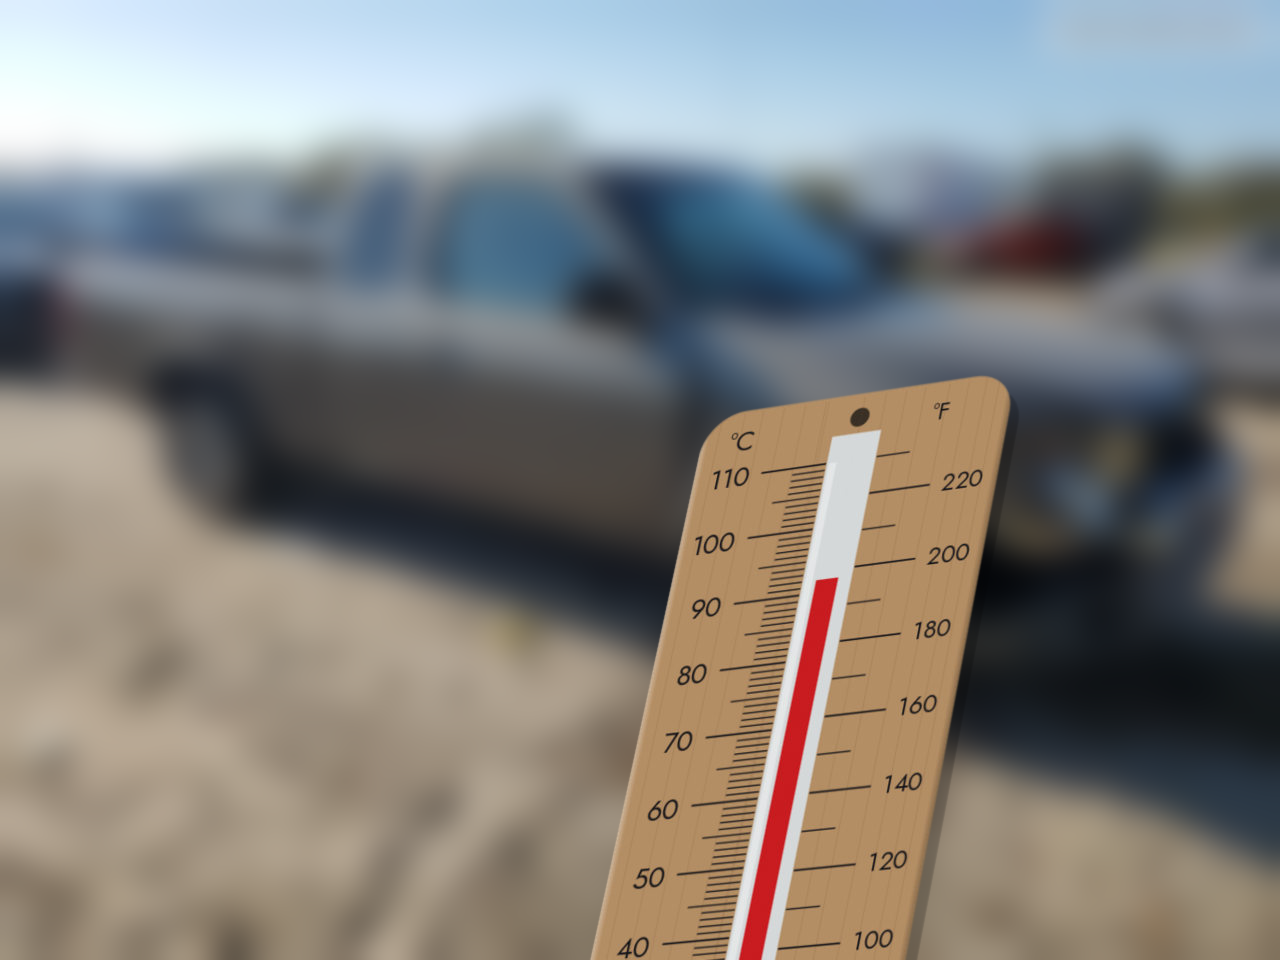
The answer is 92 °C
